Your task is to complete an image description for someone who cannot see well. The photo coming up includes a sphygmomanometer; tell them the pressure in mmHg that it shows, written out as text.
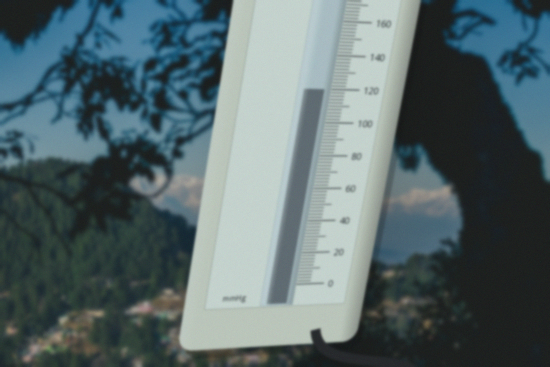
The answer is 120 mmHg
